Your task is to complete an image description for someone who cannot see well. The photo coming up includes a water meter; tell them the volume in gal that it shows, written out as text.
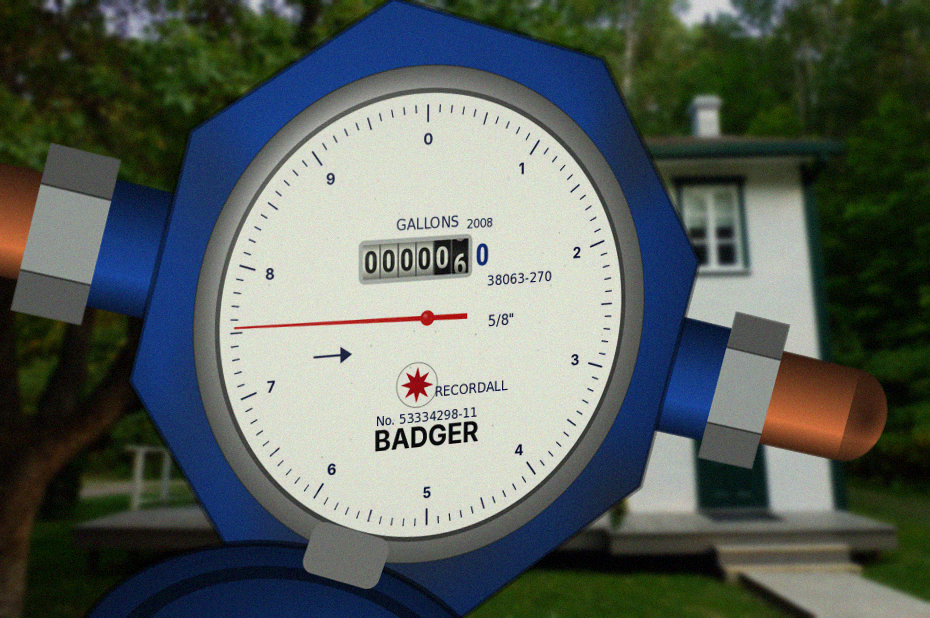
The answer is 57.5 gal
